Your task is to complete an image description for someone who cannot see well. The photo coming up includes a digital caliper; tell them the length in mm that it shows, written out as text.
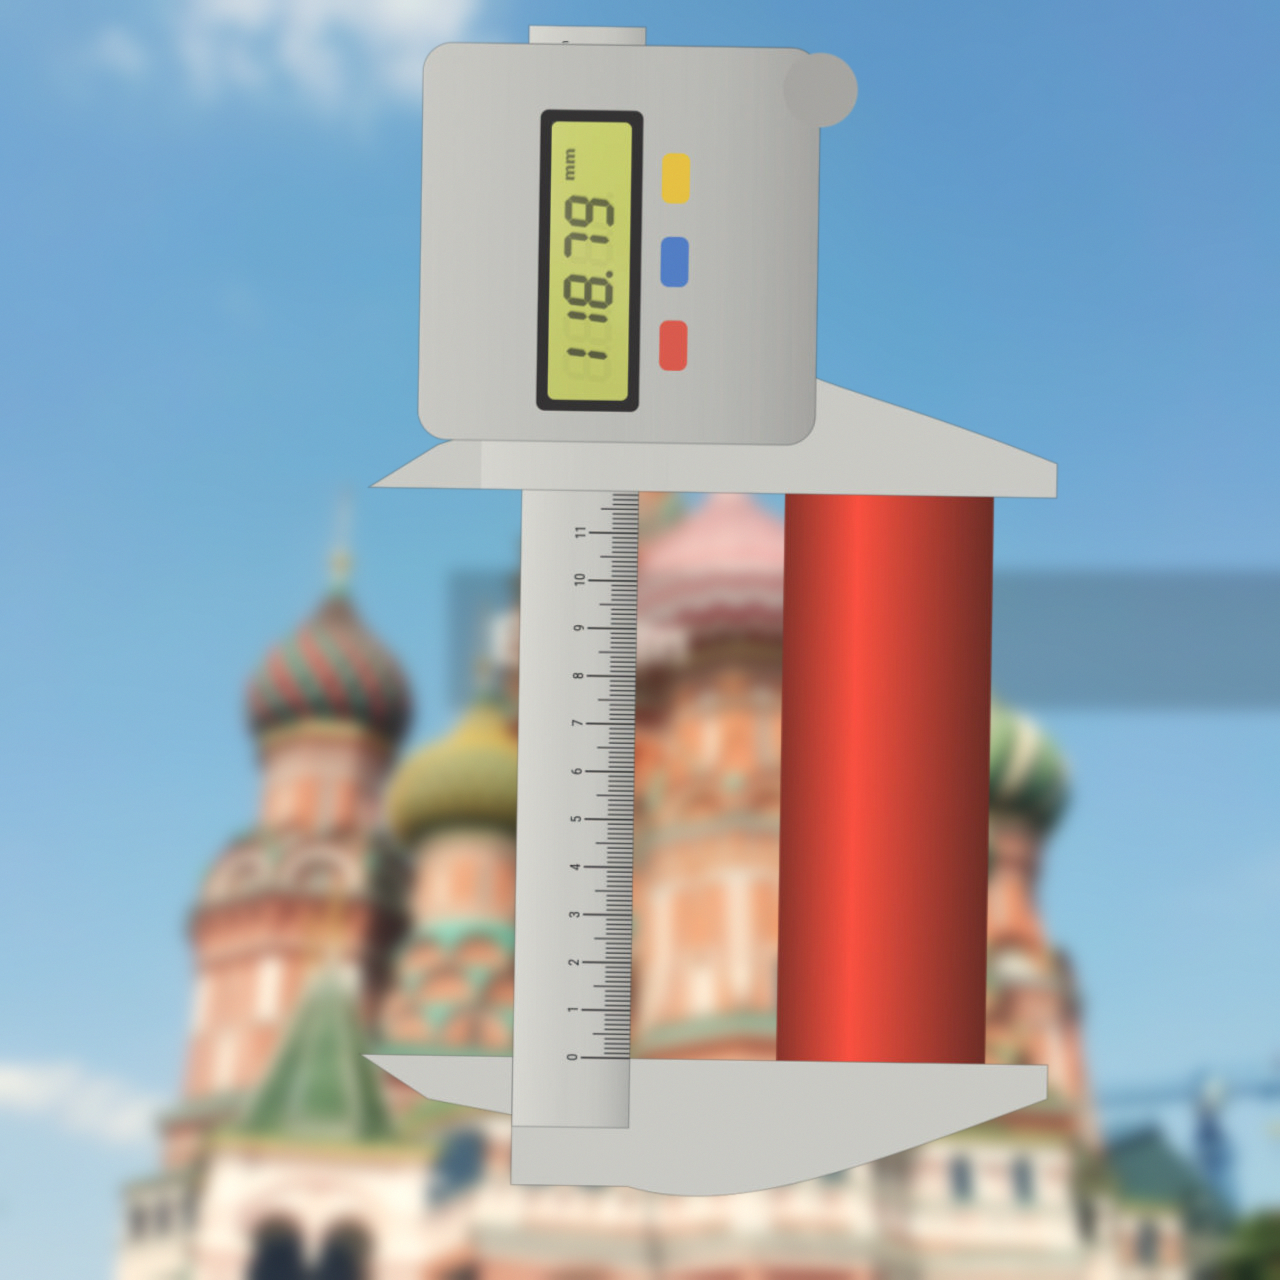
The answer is 118.79 mm
